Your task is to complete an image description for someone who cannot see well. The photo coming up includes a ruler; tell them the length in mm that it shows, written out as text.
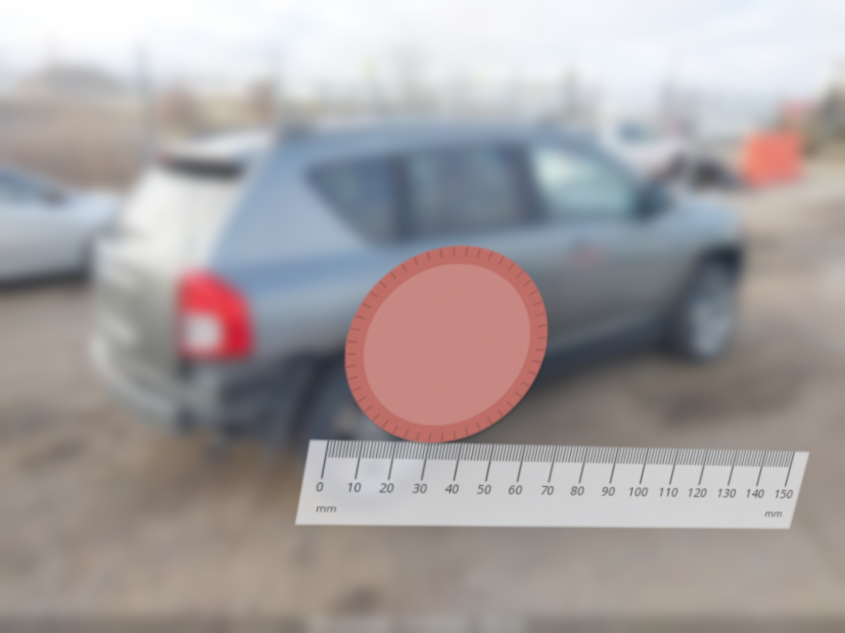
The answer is 60 mm
